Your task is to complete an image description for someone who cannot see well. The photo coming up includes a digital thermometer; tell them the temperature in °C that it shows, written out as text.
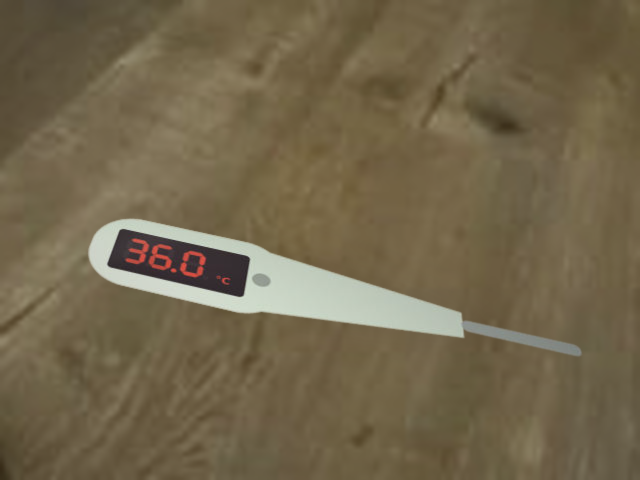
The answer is 36.0 °C
